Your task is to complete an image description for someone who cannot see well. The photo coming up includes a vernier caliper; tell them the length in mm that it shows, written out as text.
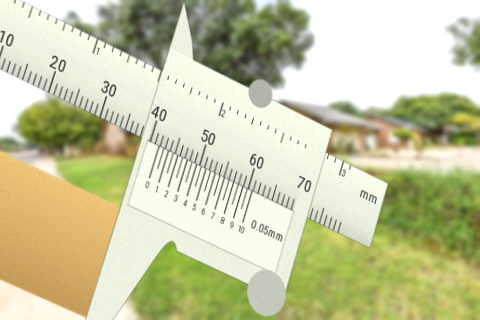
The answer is 41.8 mm
